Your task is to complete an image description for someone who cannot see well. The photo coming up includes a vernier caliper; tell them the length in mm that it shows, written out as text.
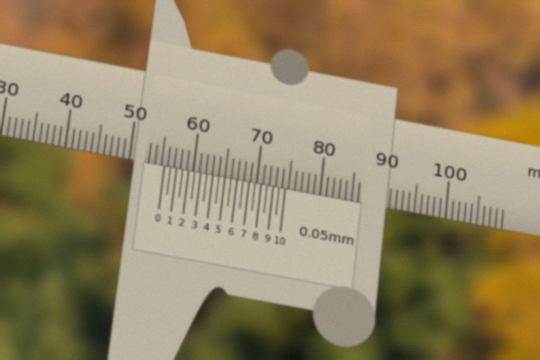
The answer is 55.5 mm
